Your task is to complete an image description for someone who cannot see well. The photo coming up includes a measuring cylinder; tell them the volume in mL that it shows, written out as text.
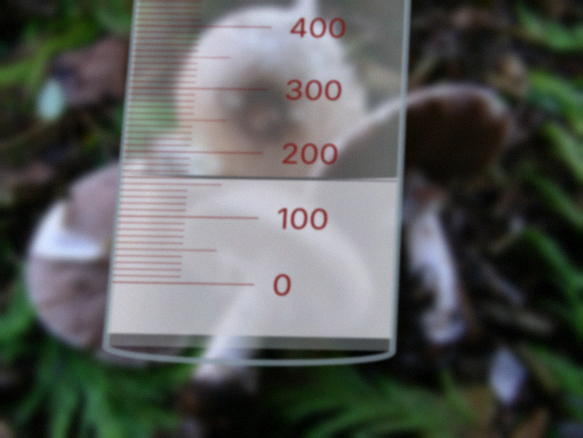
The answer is 160 mL
